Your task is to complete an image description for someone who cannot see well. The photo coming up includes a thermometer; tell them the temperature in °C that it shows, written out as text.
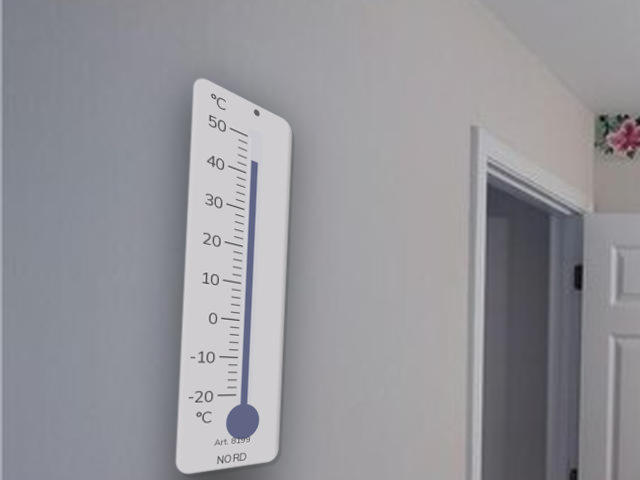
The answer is 44 °C
